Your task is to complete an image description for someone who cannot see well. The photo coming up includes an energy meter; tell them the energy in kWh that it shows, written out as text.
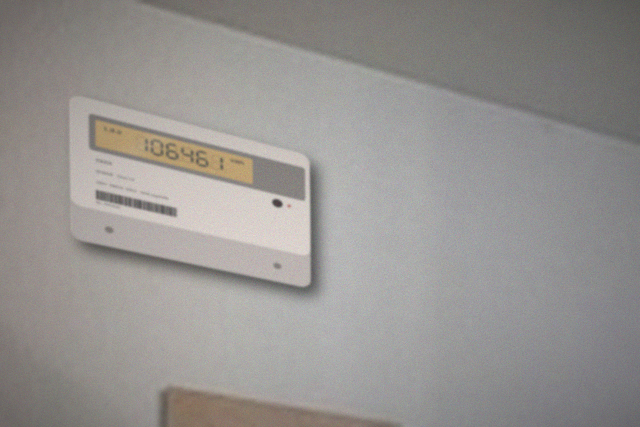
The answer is 106461 kWh
